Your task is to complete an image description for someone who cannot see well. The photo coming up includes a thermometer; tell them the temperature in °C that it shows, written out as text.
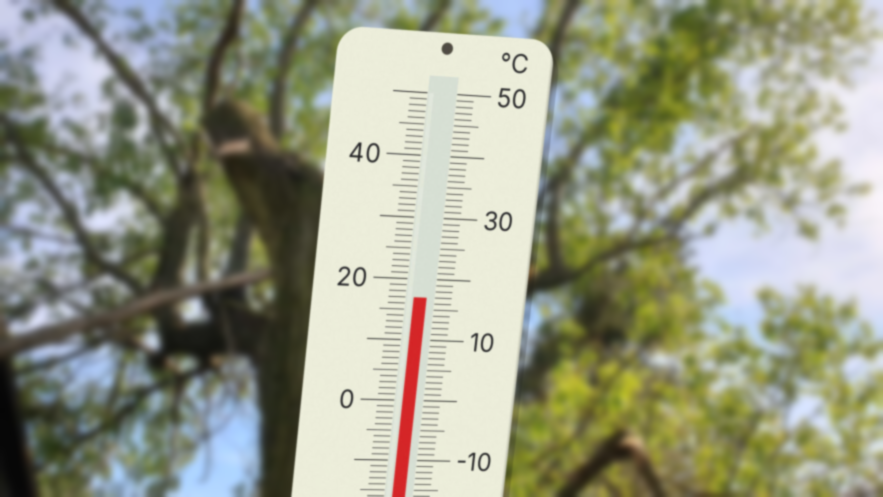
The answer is 17 °C
